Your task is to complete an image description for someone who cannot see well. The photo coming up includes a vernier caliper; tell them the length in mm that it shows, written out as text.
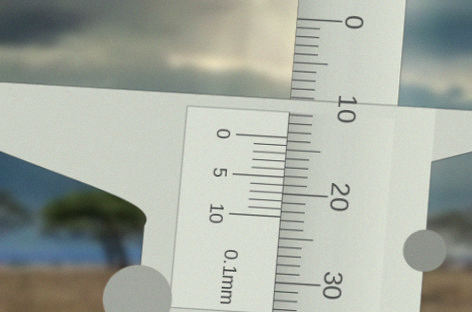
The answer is 13.6 mm
